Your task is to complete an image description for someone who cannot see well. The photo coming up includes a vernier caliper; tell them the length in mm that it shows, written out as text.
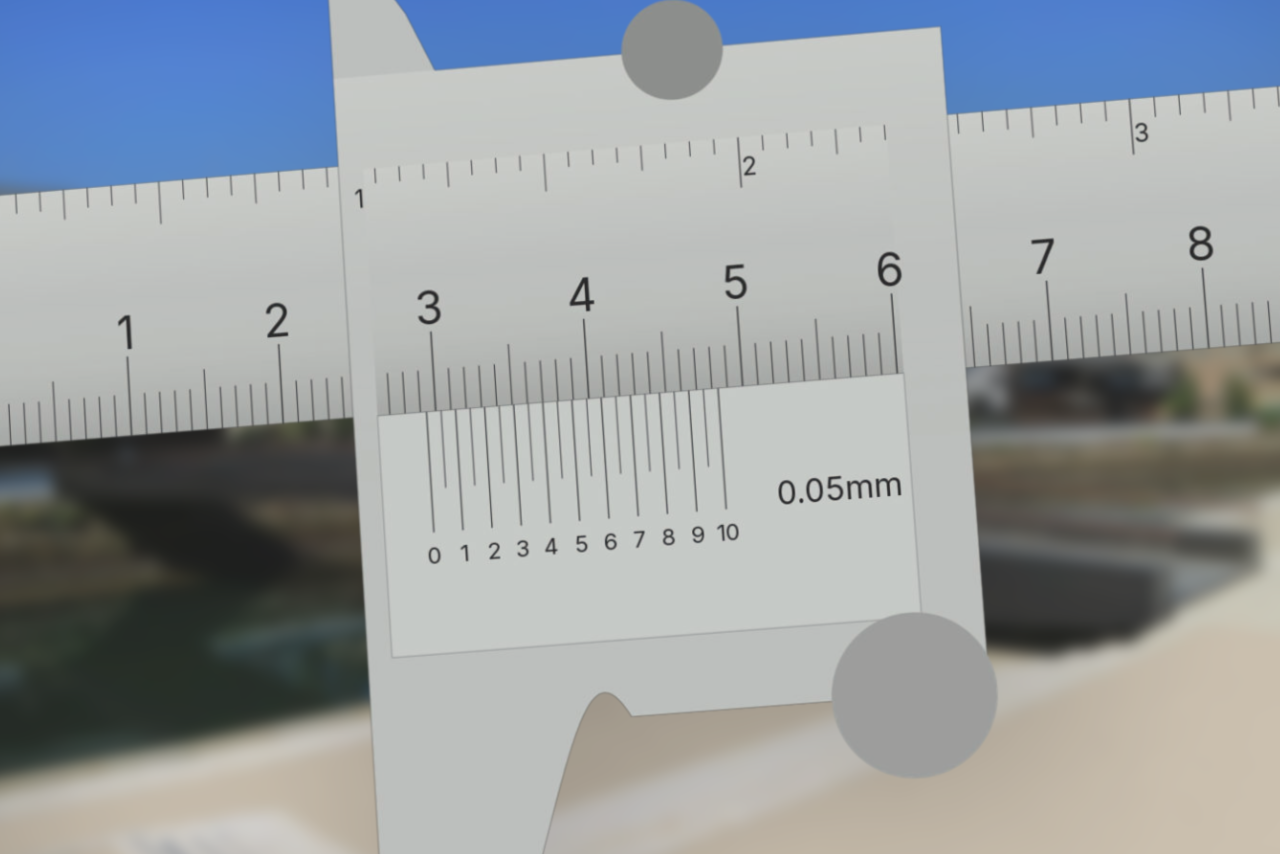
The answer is 29.4 mm
